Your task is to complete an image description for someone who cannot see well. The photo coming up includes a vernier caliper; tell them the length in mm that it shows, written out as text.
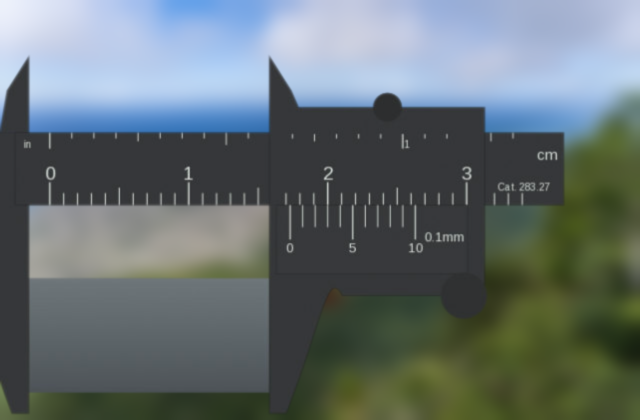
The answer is 17.3 mm
